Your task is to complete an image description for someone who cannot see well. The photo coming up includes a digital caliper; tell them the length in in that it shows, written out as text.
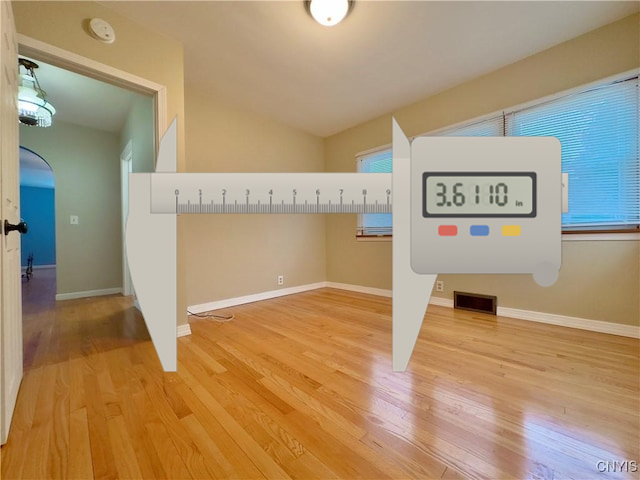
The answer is 3.6110 in
